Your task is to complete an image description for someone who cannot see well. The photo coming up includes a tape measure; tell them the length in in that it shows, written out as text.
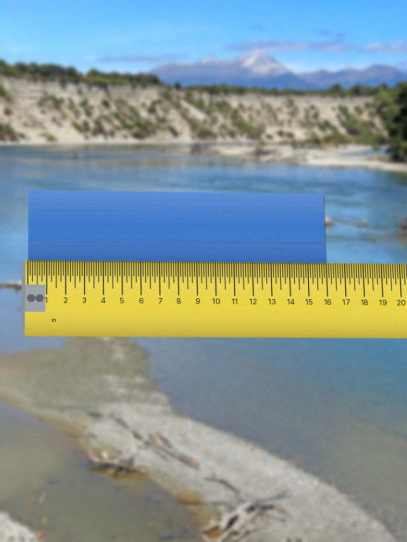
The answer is 16 in
